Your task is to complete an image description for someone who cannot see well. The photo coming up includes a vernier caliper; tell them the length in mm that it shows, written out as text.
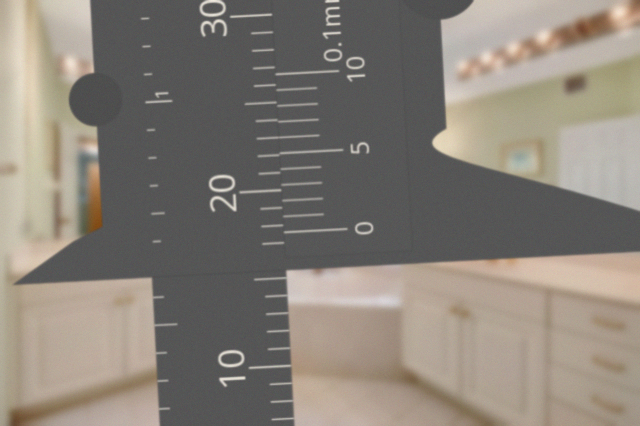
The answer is 17.6 mm
